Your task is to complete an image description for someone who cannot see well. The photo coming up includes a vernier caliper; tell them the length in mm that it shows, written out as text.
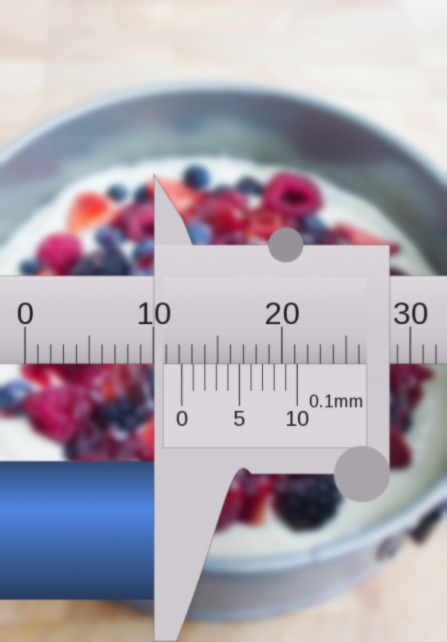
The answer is 12.2 mm
